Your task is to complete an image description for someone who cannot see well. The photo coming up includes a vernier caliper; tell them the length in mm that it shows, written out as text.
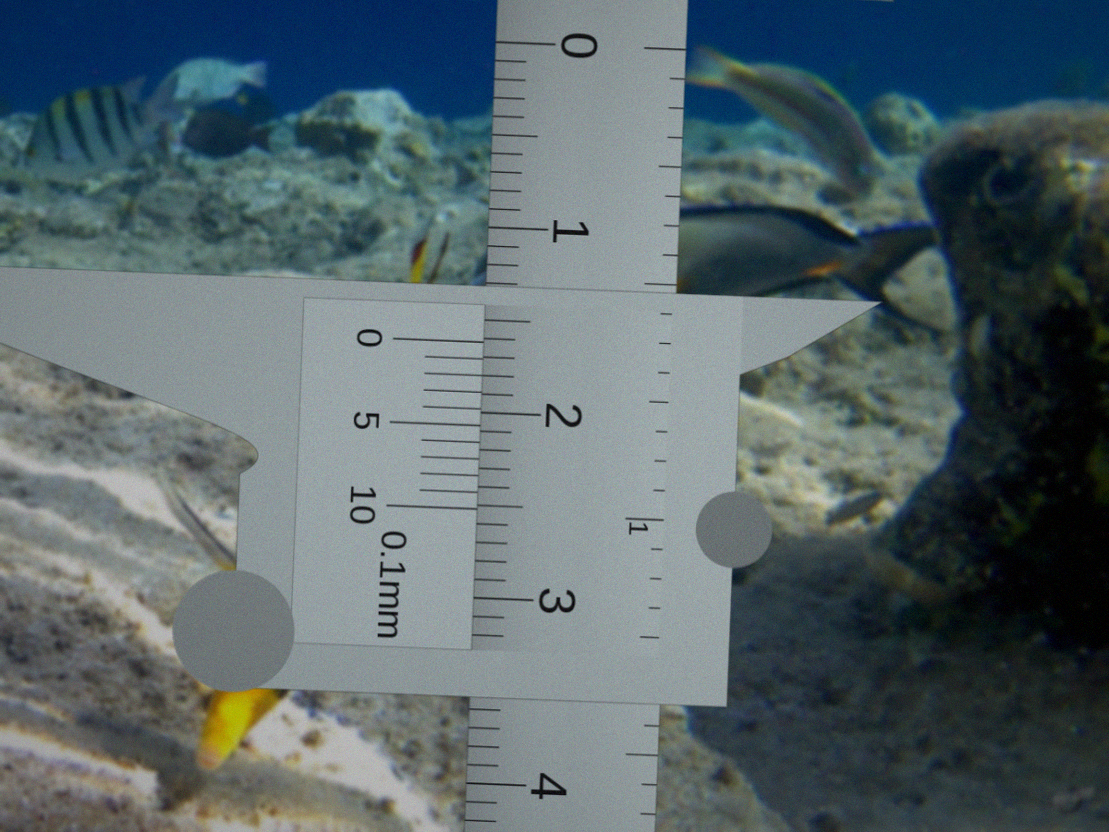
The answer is 16.2 mm
